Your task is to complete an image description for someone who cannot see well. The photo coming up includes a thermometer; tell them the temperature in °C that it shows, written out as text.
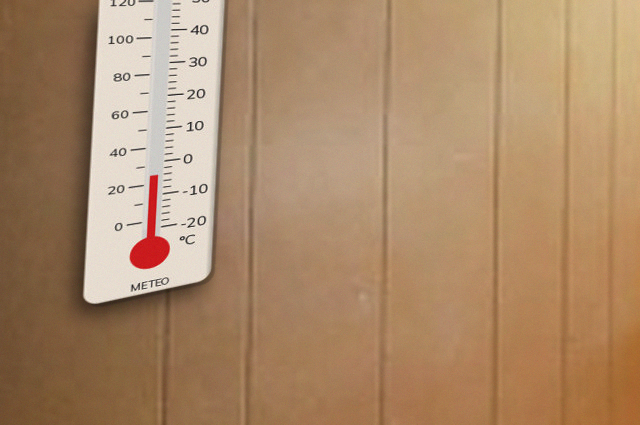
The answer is -4 °C
